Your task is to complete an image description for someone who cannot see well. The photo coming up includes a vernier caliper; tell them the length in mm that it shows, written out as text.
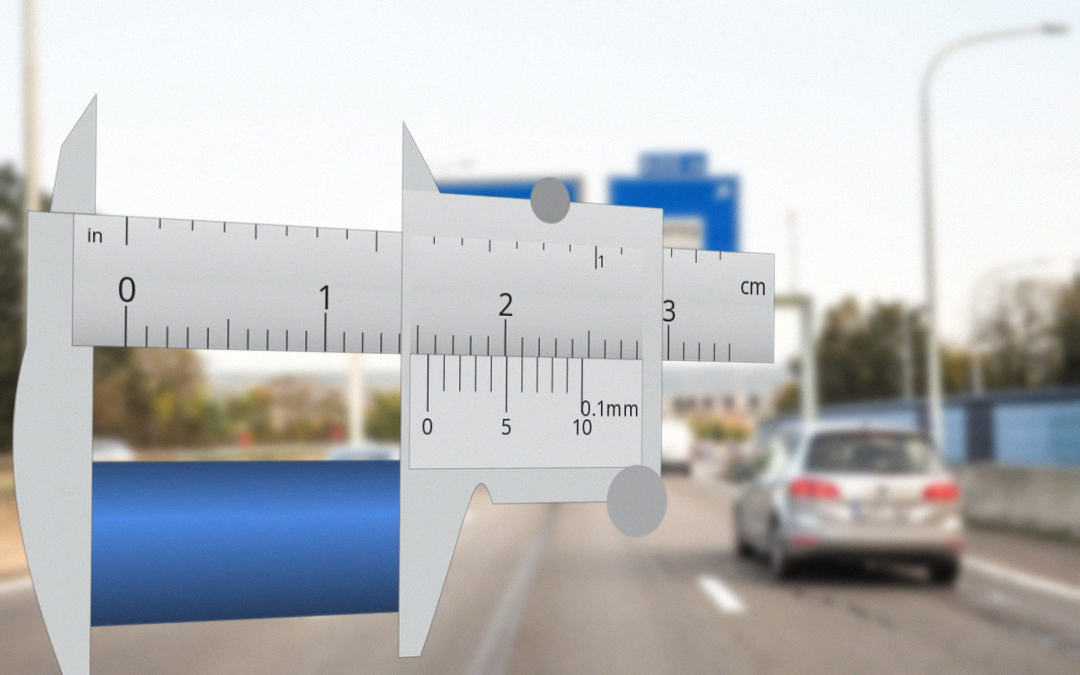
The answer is 15.6 mm
